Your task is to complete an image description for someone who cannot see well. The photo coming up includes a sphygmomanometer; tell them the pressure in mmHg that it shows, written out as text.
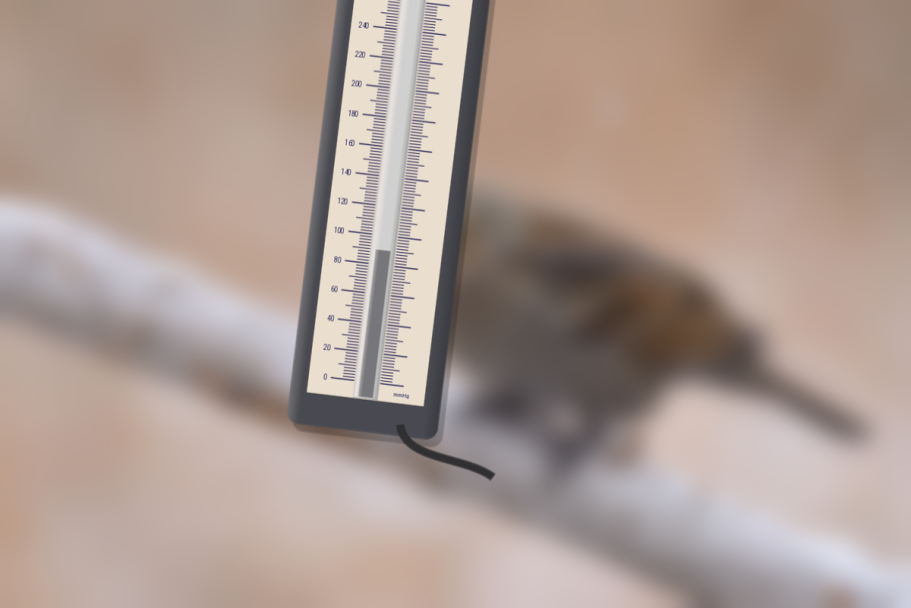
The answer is 90 mmHg
